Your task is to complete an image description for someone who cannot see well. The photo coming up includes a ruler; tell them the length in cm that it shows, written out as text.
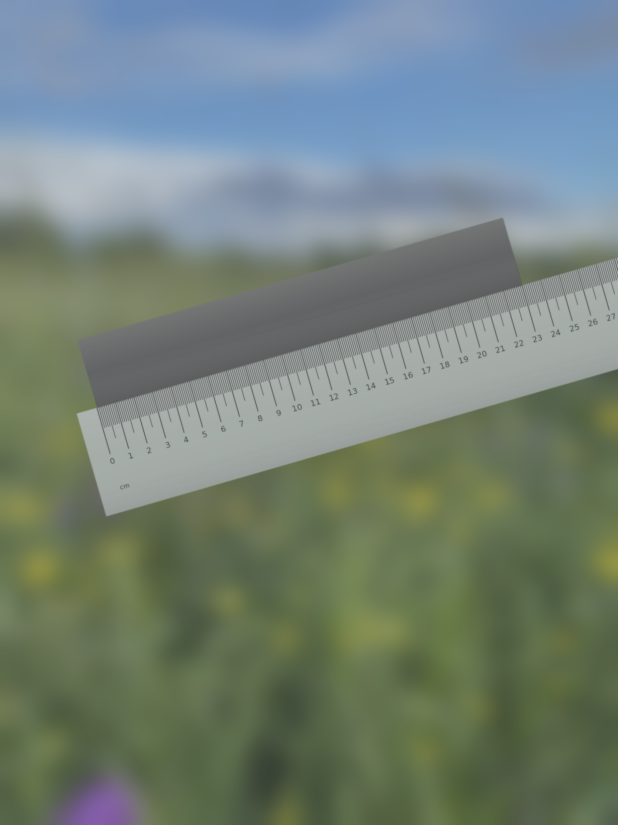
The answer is 23 cm
